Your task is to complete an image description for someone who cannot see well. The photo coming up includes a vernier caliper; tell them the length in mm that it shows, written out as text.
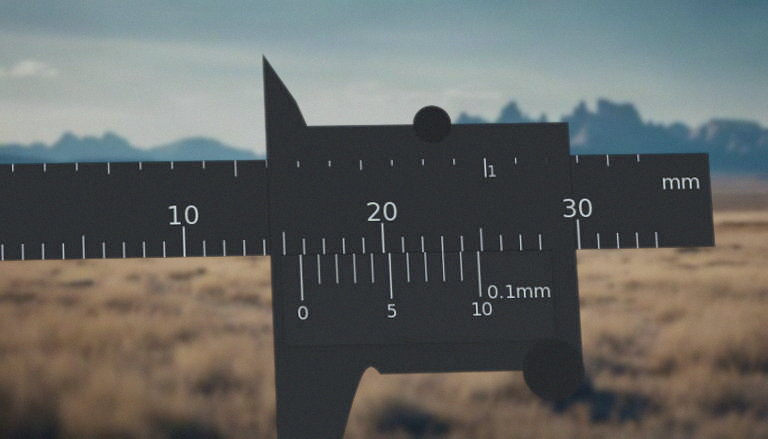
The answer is 15.8 mm
